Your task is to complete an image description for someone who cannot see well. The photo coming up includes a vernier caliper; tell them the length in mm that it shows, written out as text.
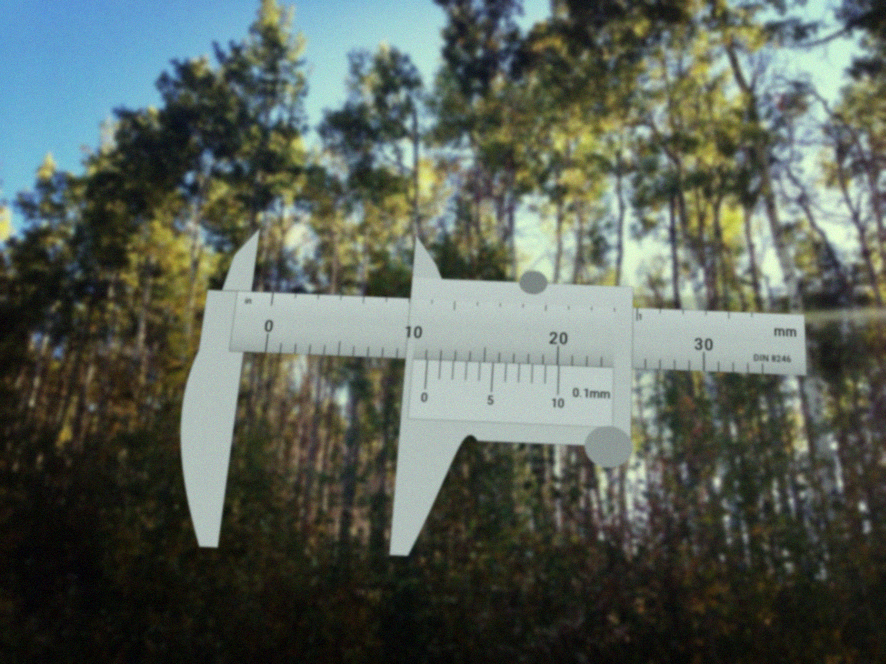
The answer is 11.1 mm
